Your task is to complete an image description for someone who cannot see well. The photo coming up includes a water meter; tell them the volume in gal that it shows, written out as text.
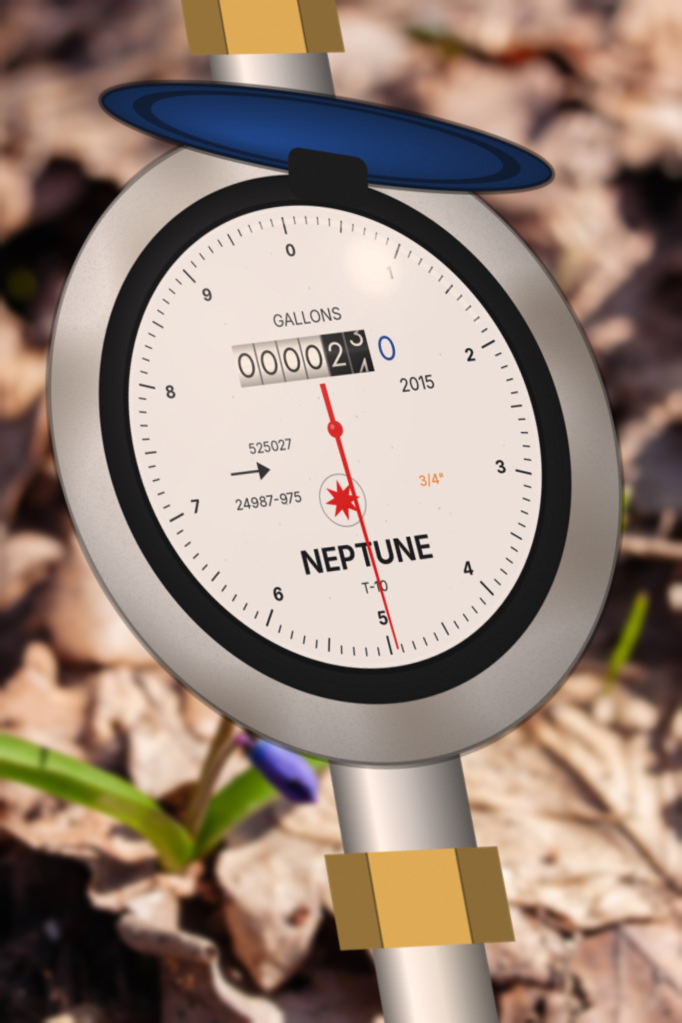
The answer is 234.9 gal
